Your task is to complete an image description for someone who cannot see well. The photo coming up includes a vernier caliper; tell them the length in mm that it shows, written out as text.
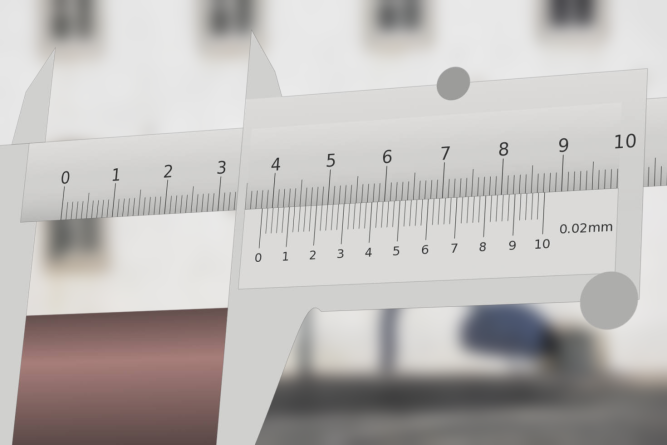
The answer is 38.2 mm
